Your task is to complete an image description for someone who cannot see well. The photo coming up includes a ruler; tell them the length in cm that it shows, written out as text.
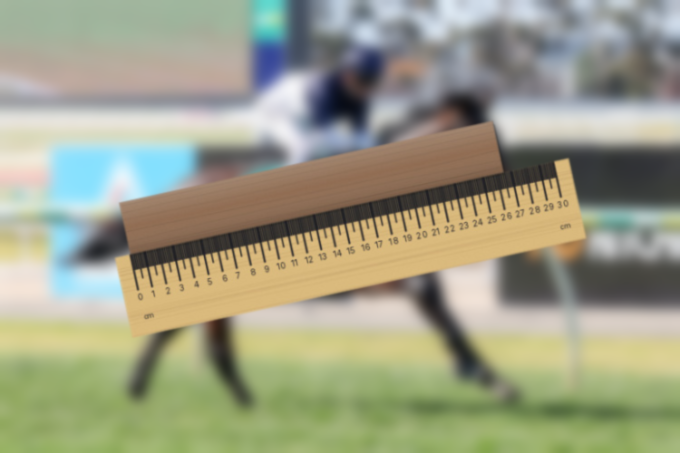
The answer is 26.5 cm
